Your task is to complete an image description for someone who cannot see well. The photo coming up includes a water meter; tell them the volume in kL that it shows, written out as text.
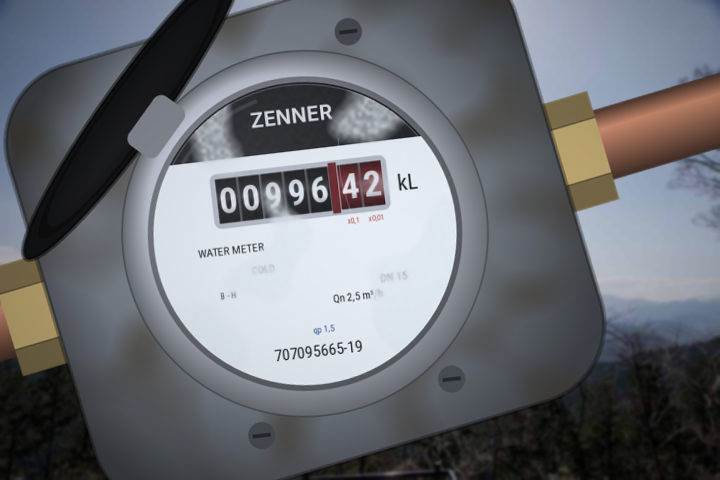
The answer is 996.42 kL
